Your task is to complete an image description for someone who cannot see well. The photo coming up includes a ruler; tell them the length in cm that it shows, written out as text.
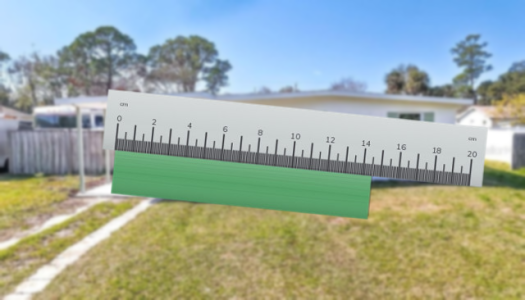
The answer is 14.5 cm
